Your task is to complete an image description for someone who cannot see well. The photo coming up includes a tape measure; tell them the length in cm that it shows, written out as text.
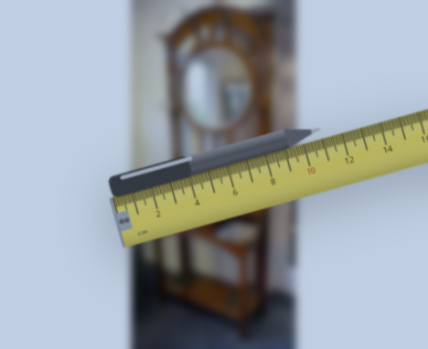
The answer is 11 cm
